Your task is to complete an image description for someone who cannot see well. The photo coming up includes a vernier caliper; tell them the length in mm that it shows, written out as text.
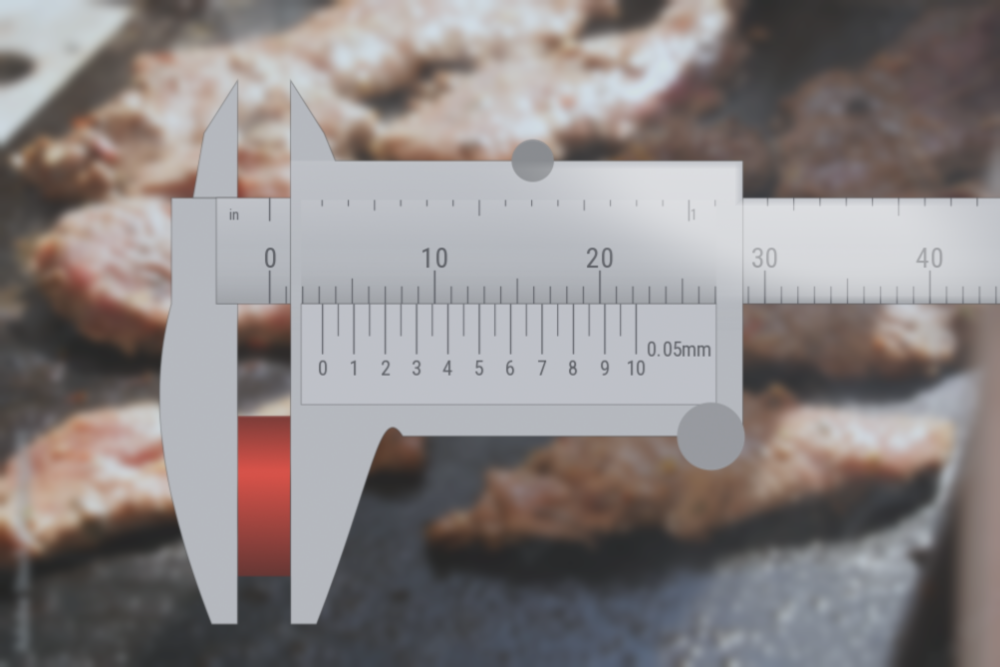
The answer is 3.2 mm
